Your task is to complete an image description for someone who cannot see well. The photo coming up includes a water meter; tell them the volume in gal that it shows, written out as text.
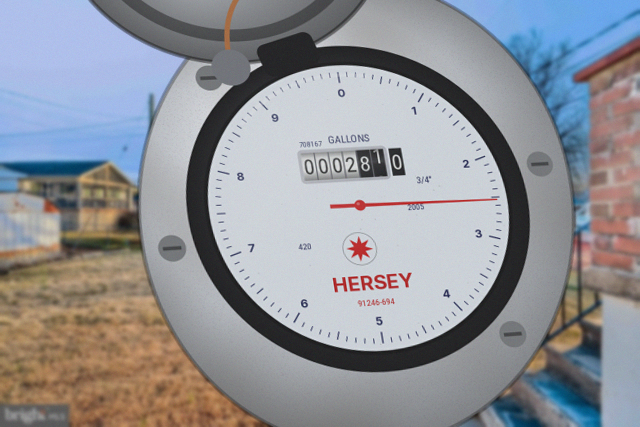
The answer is 2812.5 gal
